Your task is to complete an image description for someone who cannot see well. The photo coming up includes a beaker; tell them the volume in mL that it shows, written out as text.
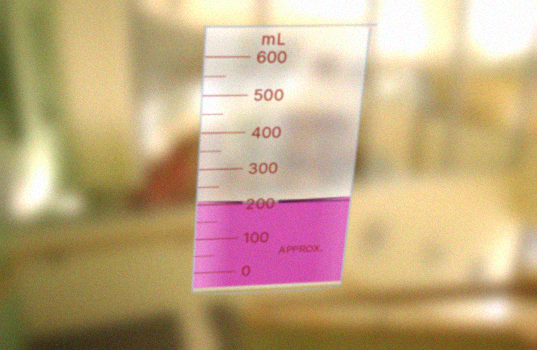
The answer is 200 mL
